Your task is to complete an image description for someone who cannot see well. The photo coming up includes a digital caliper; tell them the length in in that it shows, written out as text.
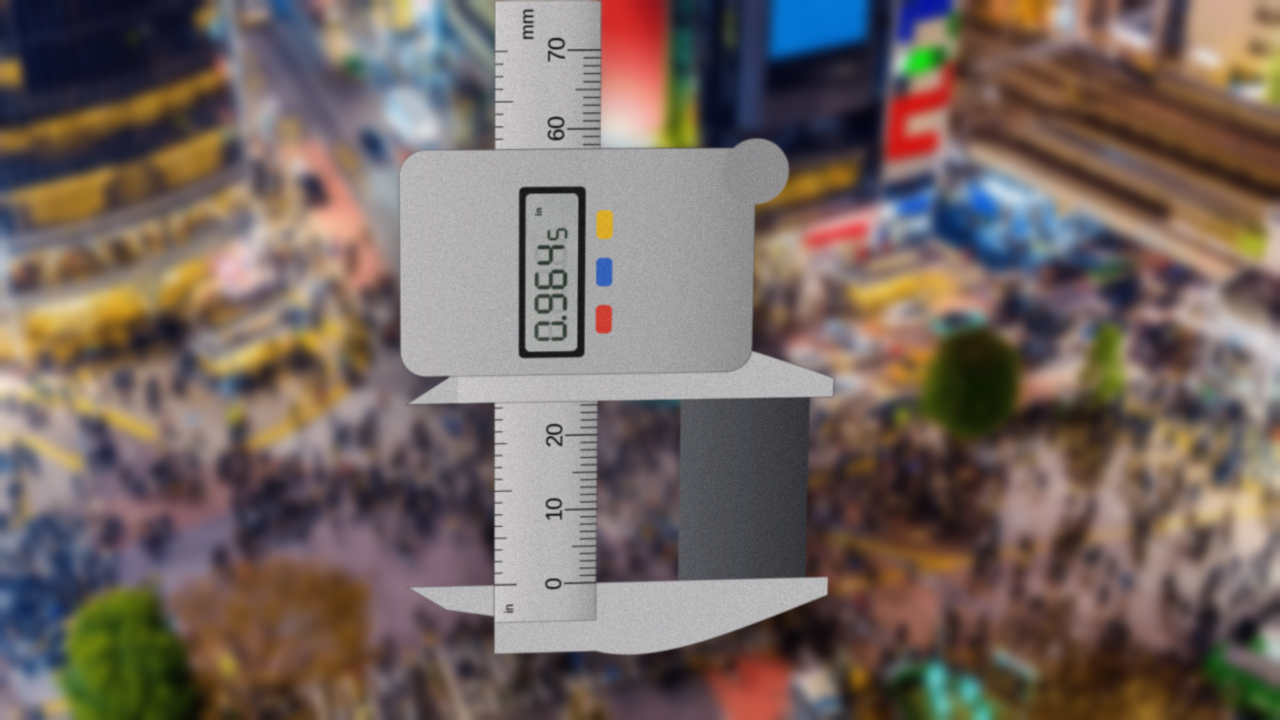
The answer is 0.9645 in
